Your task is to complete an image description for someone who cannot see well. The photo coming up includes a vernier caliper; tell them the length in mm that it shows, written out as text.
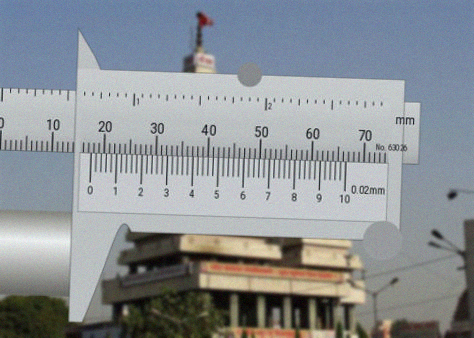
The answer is 17.5 mm
